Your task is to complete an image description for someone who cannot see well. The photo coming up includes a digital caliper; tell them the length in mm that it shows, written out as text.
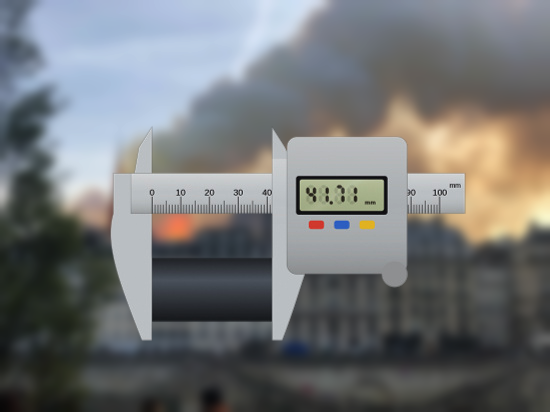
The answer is 41.71 mm
